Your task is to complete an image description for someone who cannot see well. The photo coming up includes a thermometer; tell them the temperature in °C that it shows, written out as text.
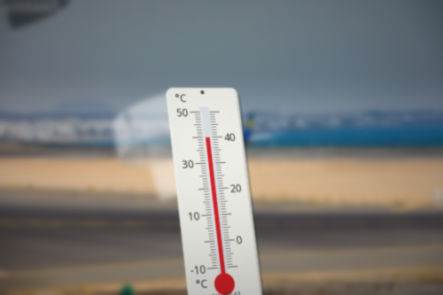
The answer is 40 °C
